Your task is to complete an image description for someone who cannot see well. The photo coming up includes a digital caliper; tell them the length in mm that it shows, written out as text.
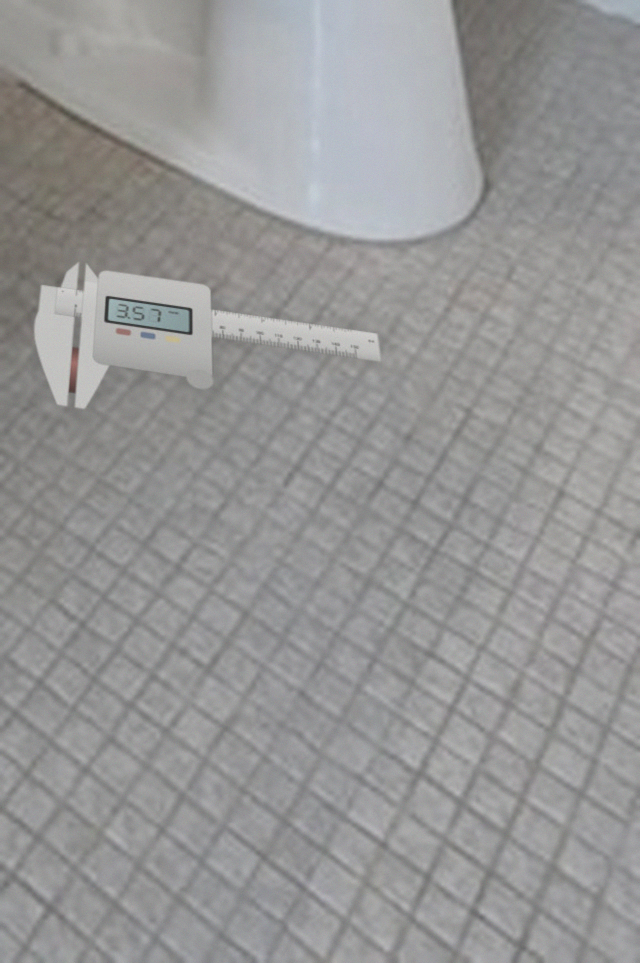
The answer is 3.57 mm
